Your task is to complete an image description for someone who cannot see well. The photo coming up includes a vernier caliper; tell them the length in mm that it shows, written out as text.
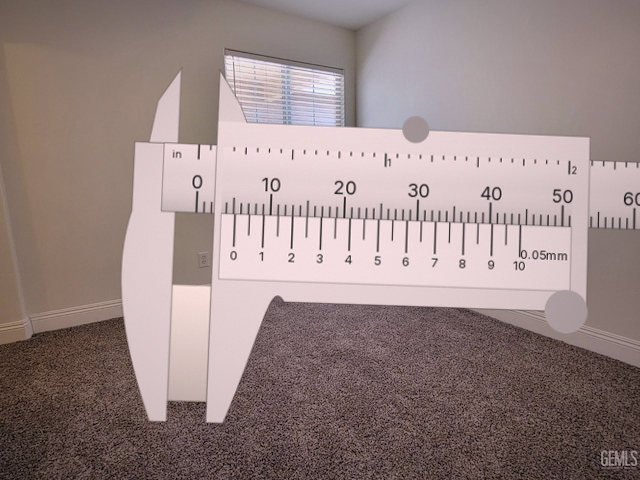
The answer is 5.2 mm
